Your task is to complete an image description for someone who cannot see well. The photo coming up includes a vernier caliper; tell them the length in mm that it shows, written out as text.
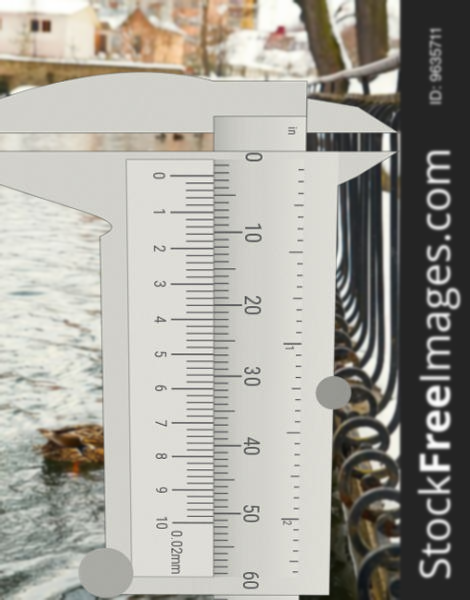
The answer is 2.4 mm
